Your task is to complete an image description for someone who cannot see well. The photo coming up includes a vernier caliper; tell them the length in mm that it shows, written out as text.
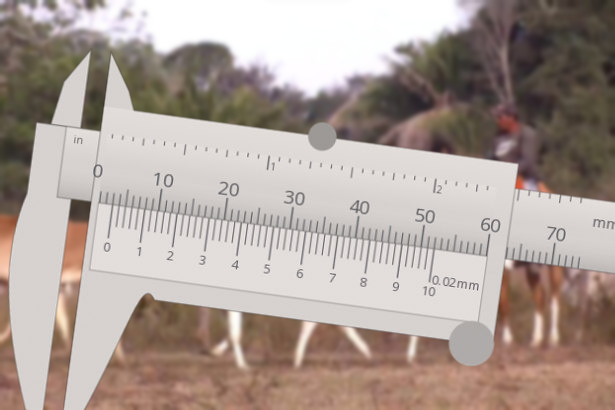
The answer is 3.0 mm
